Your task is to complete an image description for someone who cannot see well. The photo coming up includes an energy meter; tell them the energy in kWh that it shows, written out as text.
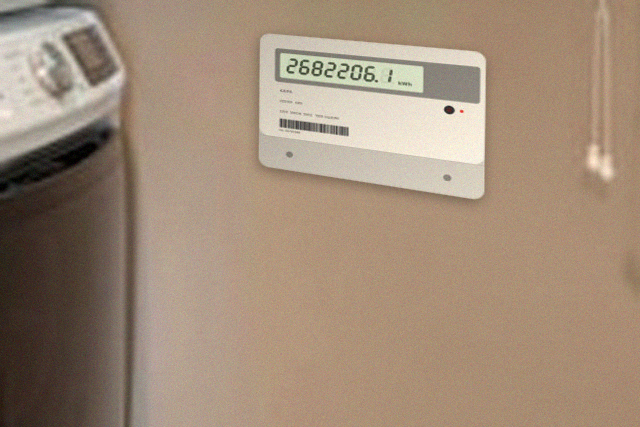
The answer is 2682206.1 kWh
